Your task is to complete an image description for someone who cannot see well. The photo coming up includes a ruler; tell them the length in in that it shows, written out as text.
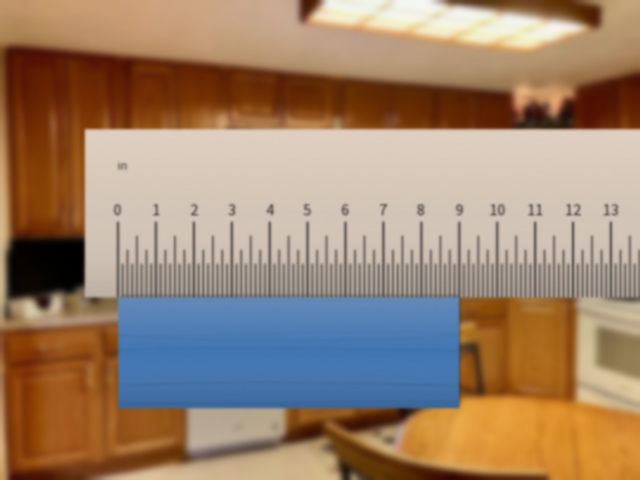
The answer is 9 in
